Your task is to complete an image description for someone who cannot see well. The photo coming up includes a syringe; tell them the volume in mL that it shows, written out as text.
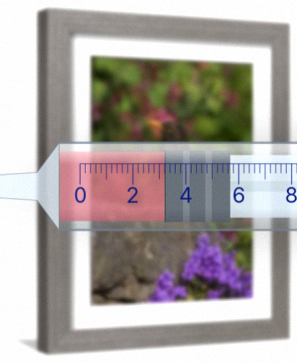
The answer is 3.2 mL
